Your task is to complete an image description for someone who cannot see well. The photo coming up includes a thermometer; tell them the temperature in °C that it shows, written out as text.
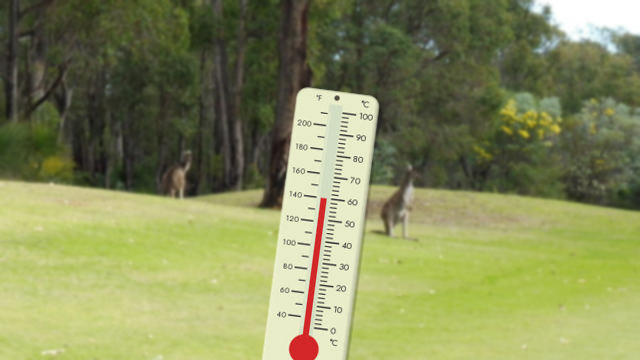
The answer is 60 °C
